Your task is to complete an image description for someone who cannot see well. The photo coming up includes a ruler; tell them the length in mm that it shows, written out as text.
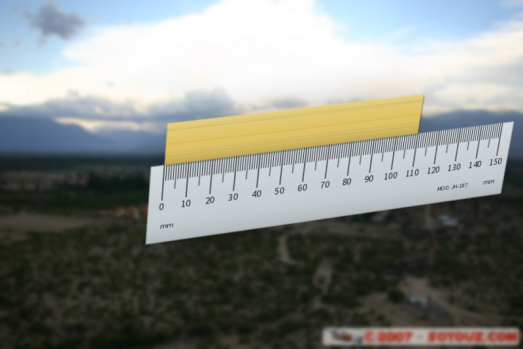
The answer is 110 mm
